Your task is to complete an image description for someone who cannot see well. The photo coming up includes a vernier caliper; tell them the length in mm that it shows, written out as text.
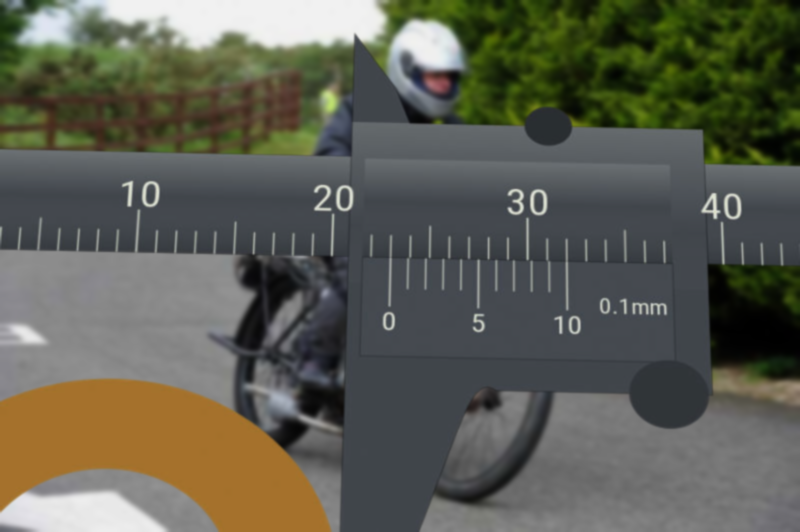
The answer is 23.0 mm
